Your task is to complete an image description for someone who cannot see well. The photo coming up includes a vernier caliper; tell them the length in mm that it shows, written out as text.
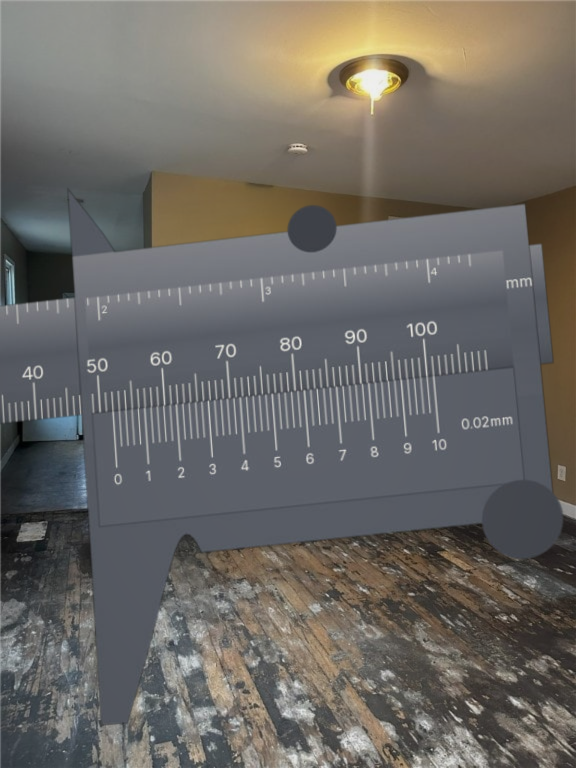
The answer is 52.0 mm
